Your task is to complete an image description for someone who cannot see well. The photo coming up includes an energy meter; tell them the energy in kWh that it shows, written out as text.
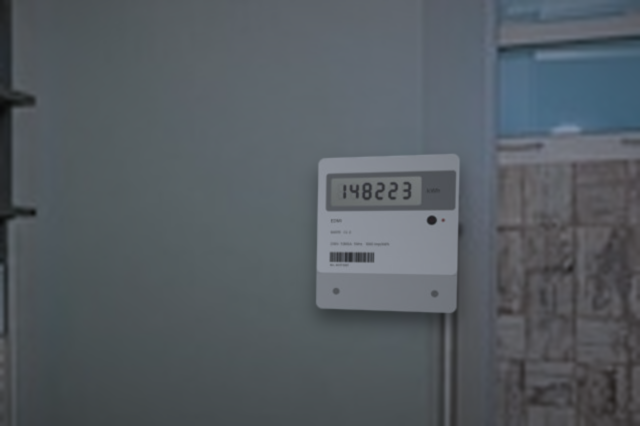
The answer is 148223 kWh
